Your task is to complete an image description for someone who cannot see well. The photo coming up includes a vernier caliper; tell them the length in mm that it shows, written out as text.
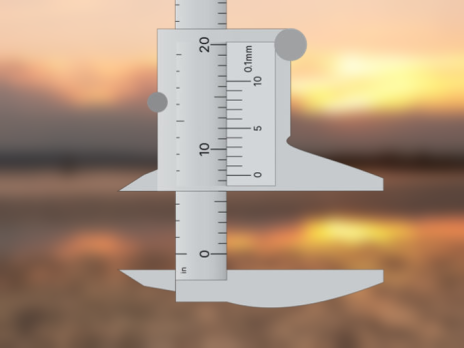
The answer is 7.5 mm
